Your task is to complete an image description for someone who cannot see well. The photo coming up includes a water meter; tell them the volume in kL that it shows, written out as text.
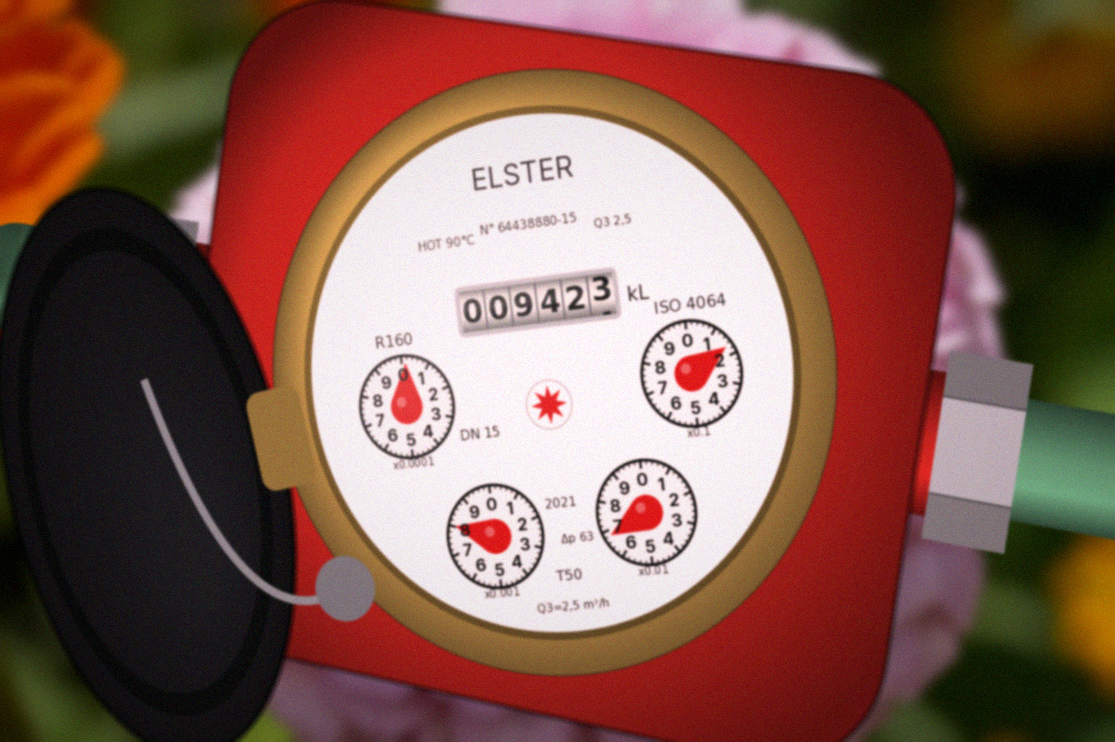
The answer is 9423.1680 kL
